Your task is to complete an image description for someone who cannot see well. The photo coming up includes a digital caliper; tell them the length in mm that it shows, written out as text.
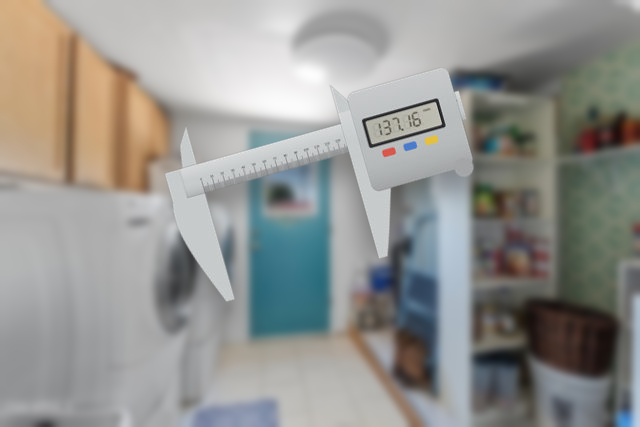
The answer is 137.16 mm
